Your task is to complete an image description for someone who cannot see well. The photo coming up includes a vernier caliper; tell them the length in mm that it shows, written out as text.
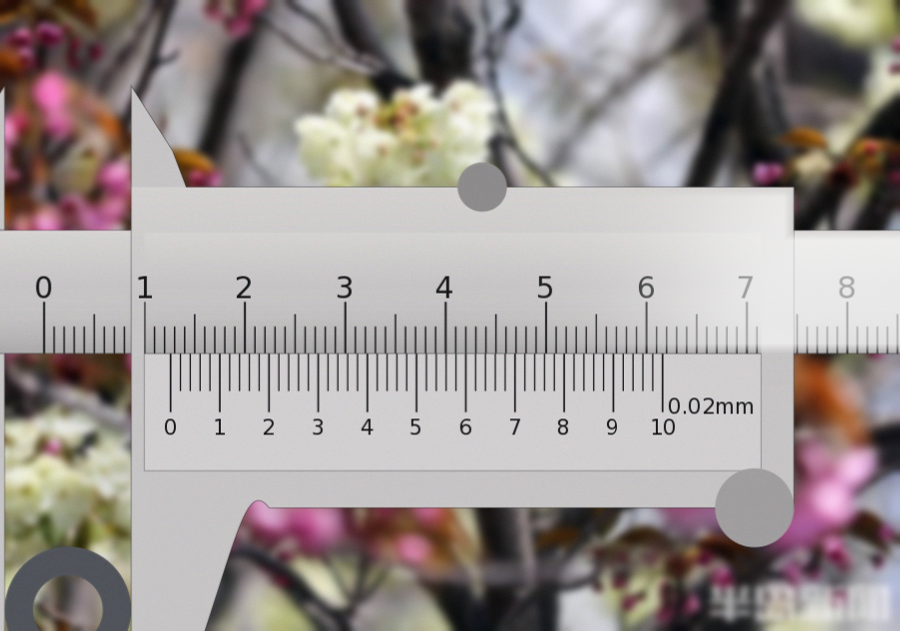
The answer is 12.6 mm
